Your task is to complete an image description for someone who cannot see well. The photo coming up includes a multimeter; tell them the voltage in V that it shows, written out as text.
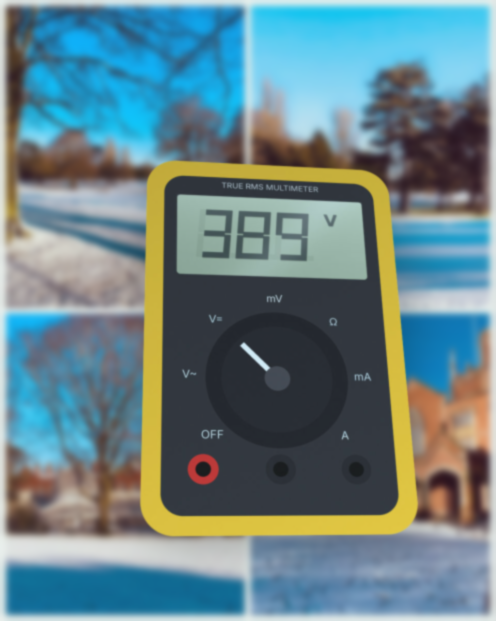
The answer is 389 V
